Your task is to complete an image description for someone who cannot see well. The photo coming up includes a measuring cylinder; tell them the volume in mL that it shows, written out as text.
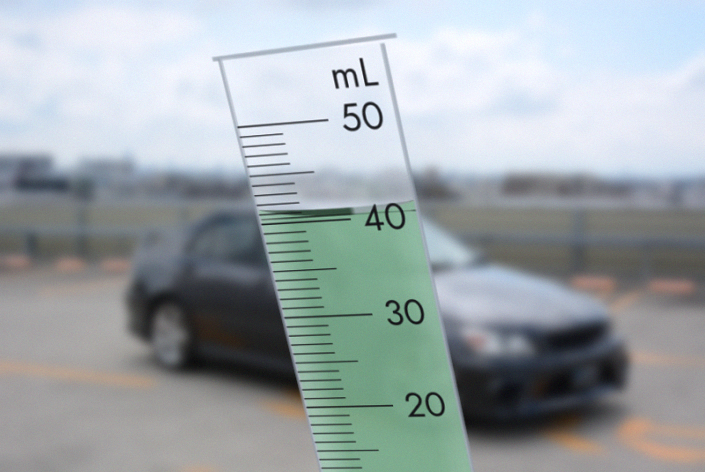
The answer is 40.5 mL
